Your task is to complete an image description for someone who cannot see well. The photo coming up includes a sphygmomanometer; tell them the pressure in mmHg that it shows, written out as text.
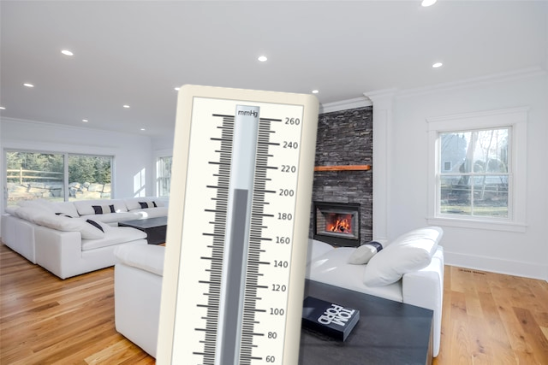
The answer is 200 mmHg
